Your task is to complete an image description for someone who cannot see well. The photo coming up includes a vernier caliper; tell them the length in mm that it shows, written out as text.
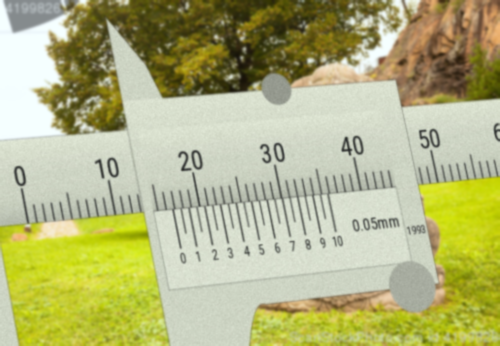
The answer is 16.8 mm
